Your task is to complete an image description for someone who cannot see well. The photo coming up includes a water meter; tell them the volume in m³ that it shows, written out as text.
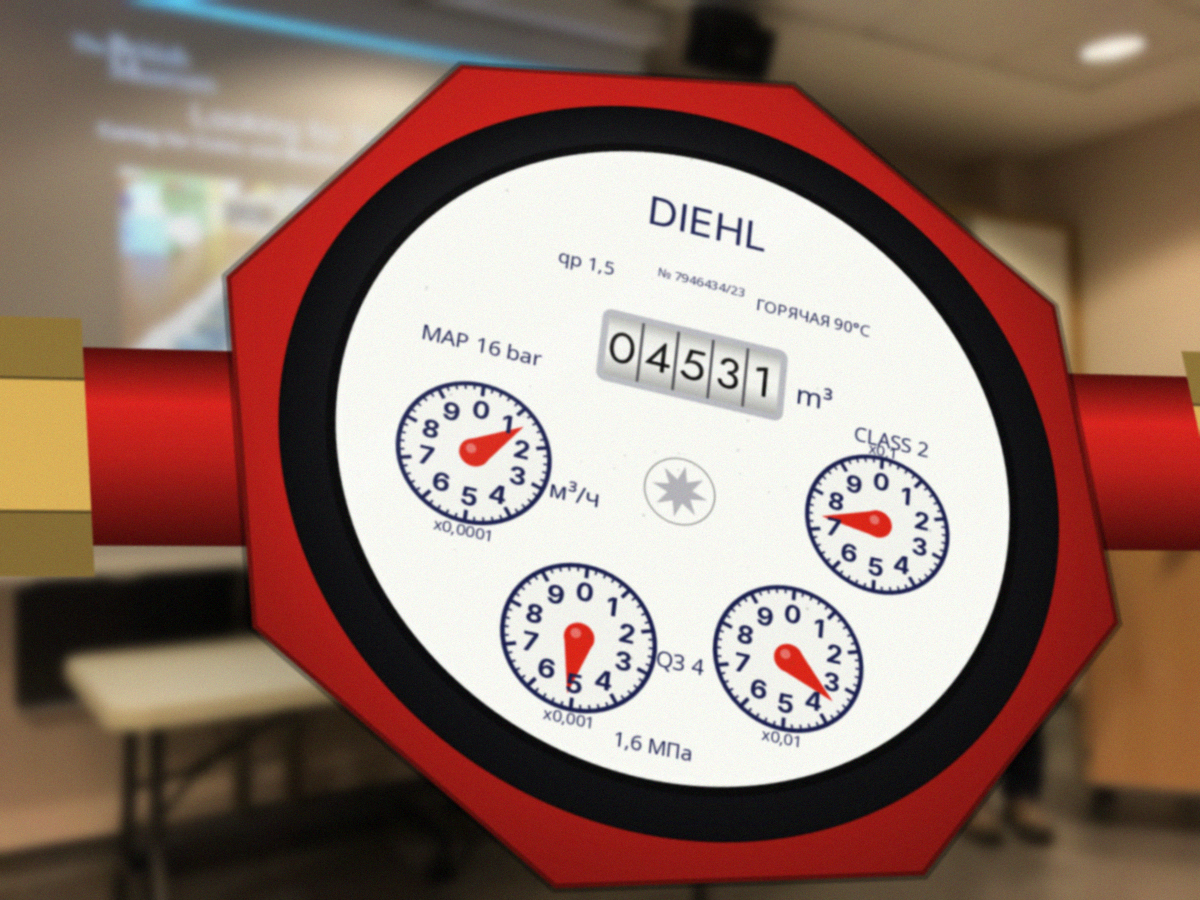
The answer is 4531.7351 m³
